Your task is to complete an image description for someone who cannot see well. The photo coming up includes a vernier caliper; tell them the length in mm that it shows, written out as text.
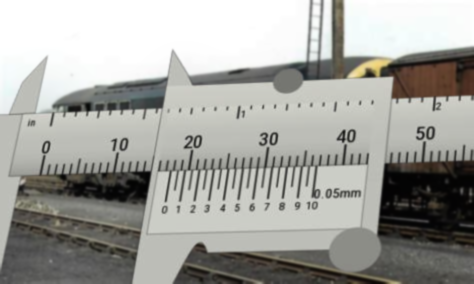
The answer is 17.6 mm
